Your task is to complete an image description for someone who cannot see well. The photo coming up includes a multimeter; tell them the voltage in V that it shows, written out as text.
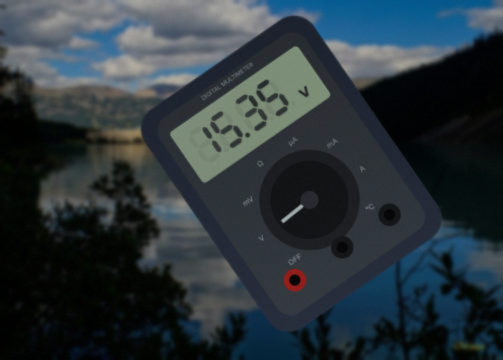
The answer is 15.35 V
